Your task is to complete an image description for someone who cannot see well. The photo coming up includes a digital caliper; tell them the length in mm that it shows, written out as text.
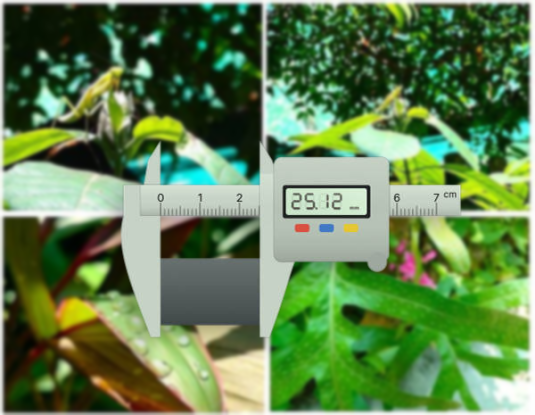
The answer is 25.12 mm
